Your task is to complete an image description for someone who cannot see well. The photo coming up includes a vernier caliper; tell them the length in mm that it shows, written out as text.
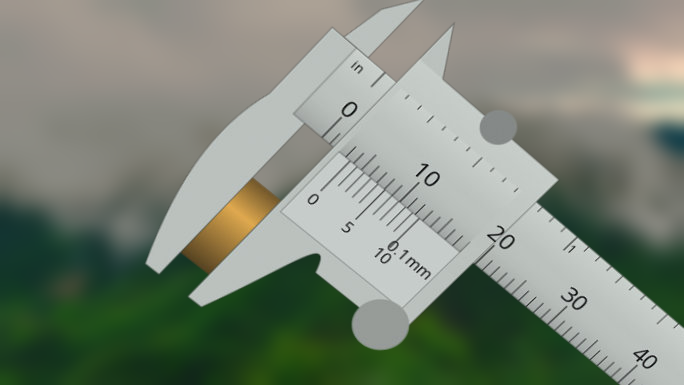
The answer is 3.6 mm
